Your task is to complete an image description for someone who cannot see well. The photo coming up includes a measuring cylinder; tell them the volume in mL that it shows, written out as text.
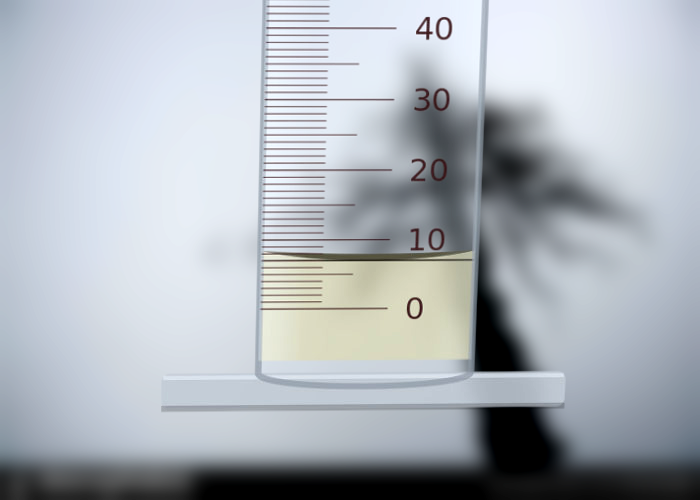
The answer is 7 mL
